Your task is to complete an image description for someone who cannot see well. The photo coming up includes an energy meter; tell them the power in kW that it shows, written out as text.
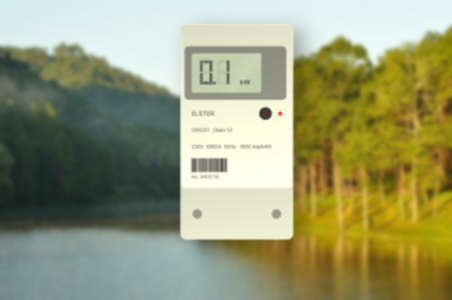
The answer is 0.1 kW
